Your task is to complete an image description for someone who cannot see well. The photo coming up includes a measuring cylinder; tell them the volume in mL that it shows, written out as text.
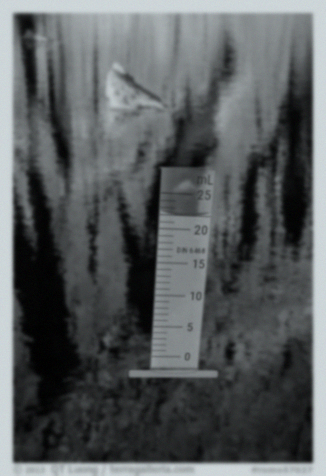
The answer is 22 mL
